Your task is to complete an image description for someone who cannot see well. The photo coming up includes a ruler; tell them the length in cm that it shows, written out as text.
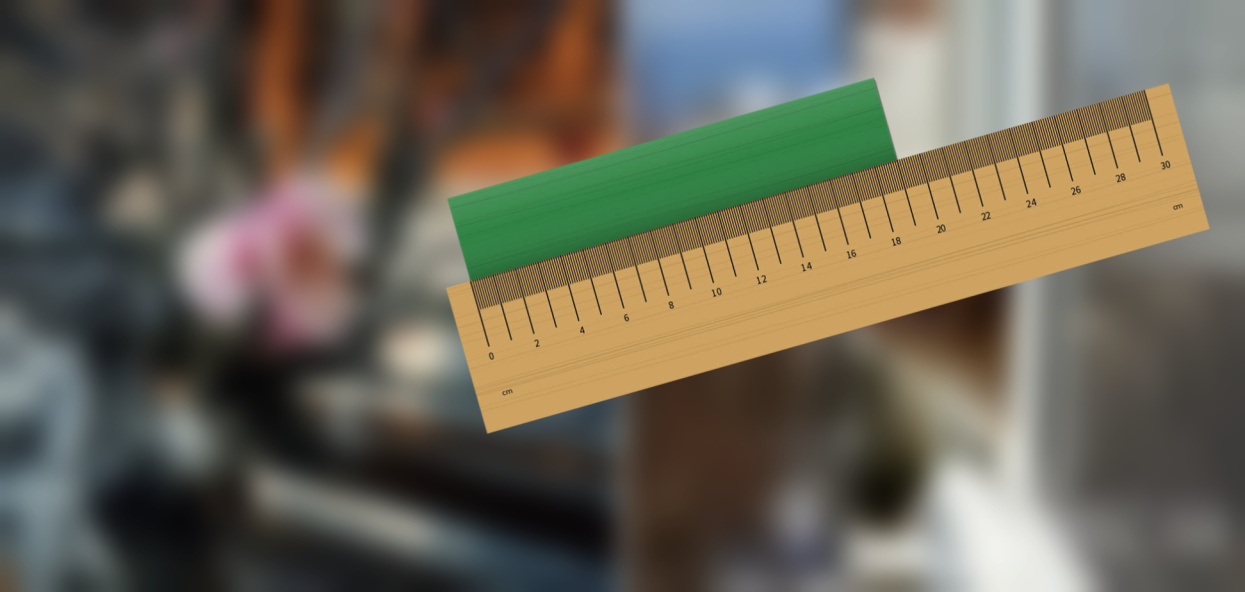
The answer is 19 cm
